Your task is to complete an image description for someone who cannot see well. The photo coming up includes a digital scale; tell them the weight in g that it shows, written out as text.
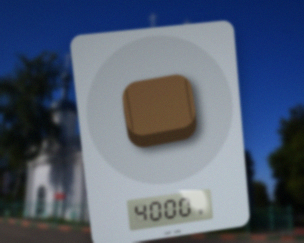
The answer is 4000 g
